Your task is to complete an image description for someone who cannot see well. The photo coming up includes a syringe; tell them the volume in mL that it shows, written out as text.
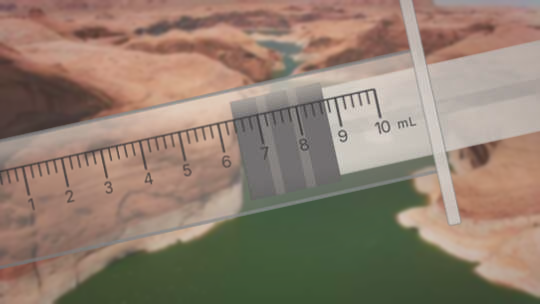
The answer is 6.4 mL
